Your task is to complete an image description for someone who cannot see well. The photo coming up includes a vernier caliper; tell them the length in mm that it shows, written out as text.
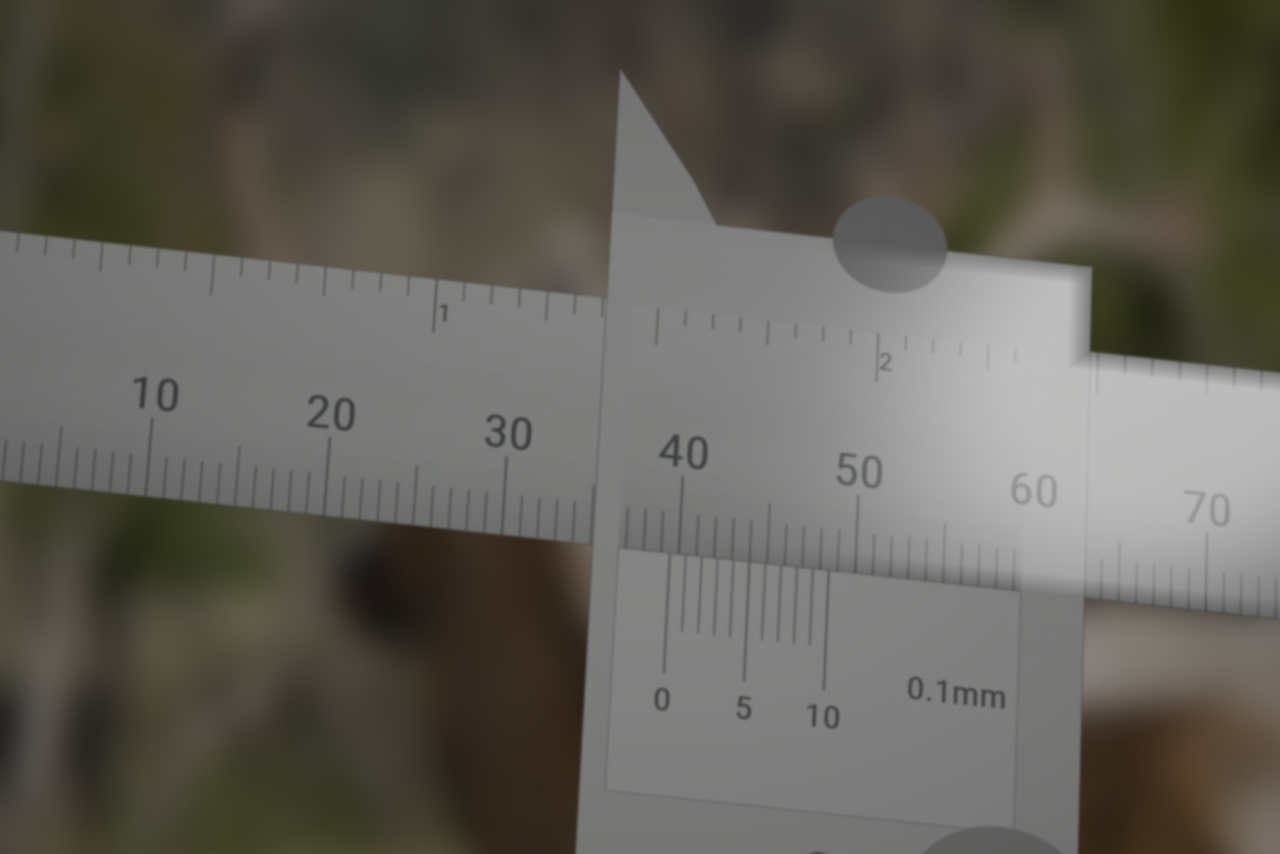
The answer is 39.5 mm
